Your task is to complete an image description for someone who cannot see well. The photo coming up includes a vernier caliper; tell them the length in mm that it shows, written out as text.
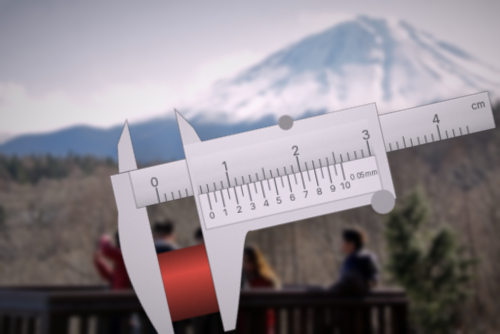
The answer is 6.8 mm
